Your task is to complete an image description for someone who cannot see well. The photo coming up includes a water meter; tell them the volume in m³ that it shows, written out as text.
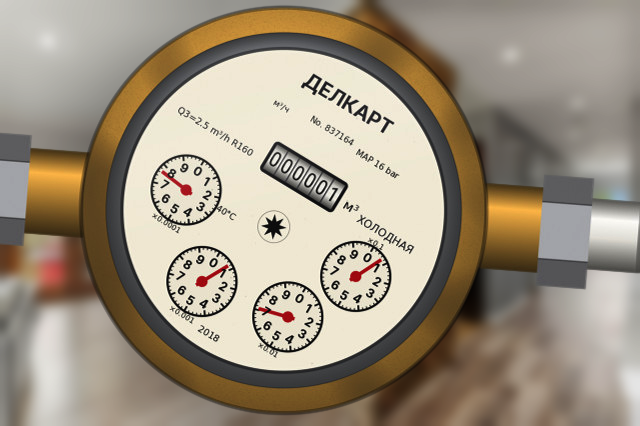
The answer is 1.0707 m³
